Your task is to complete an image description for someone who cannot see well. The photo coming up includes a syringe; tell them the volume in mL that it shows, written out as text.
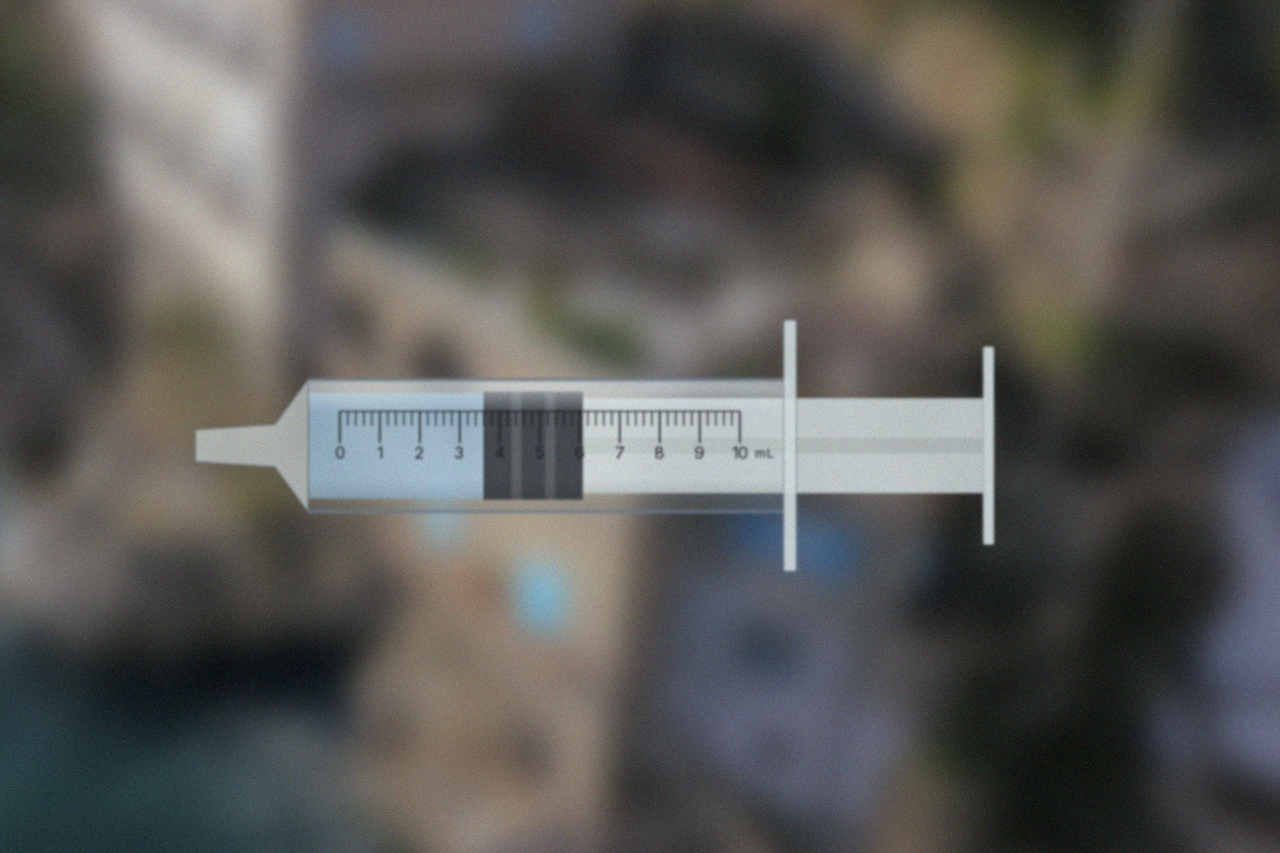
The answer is 3.6 mL
